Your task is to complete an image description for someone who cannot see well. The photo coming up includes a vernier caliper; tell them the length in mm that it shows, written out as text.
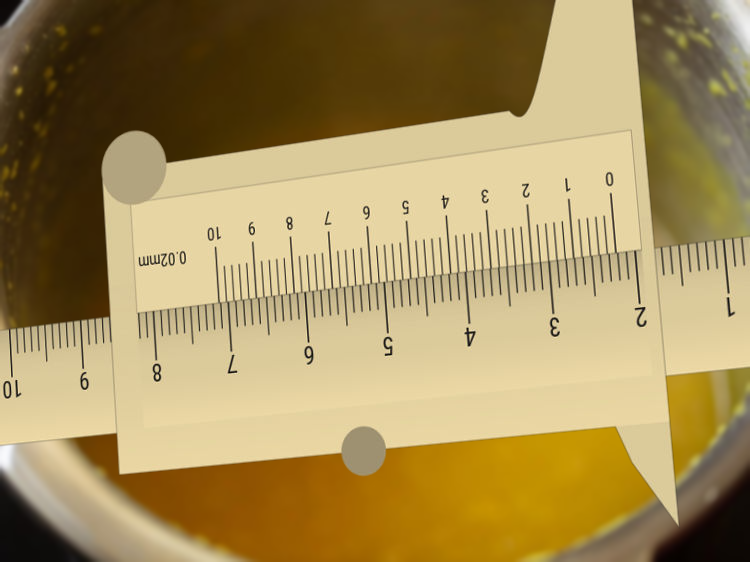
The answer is 22.2 mm
